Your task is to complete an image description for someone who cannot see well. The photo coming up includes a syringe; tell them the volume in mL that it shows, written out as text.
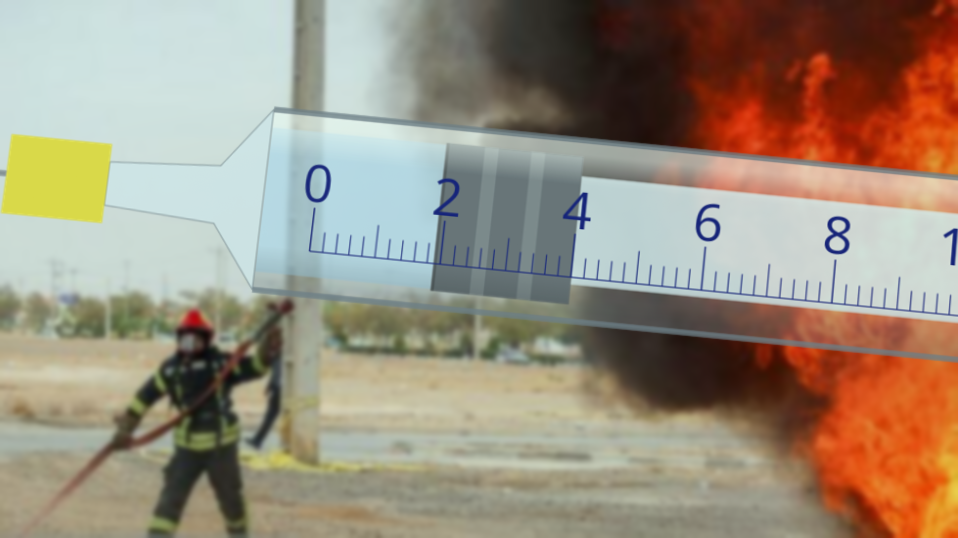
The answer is 1.9 mL
